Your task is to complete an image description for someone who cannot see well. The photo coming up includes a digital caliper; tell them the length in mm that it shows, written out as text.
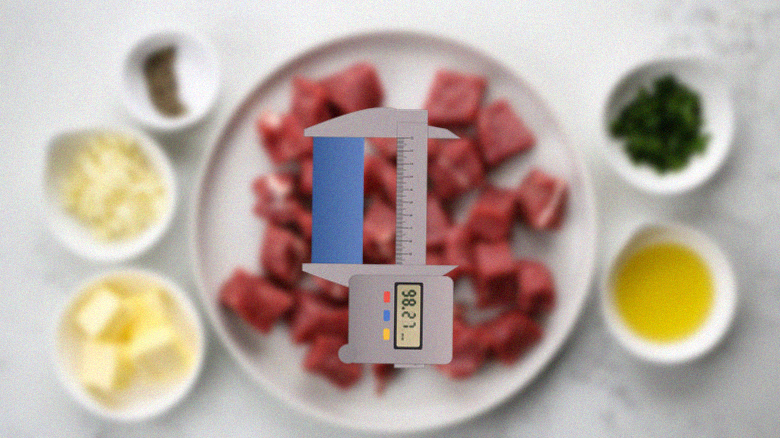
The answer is 98.27 mm
